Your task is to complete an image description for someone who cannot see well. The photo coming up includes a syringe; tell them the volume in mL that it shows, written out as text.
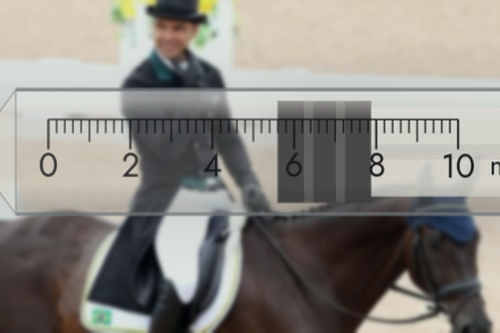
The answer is 5.6 mL
